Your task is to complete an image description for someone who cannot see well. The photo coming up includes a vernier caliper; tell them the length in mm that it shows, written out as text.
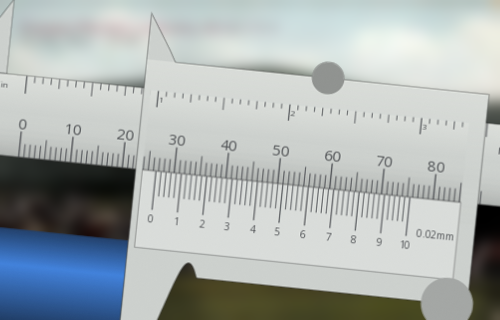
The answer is 26.5 mm
